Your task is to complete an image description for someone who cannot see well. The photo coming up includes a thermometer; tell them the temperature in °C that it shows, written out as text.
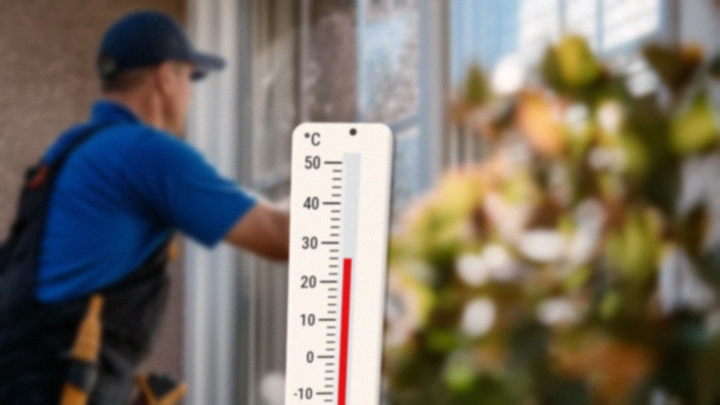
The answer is 26 °C
